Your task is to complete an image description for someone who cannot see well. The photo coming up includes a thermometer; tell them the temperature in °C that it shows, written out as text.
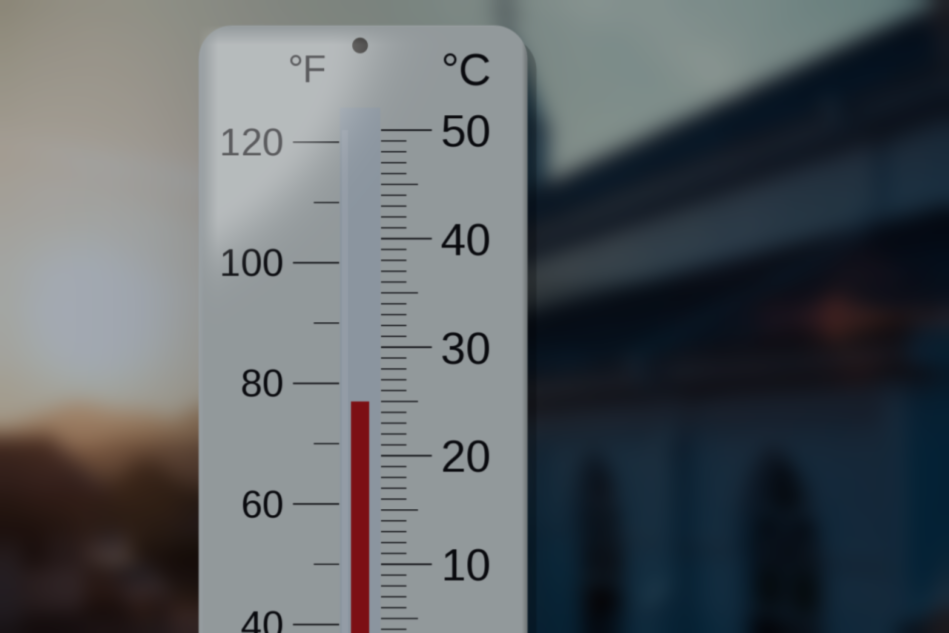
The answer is 25 °C
